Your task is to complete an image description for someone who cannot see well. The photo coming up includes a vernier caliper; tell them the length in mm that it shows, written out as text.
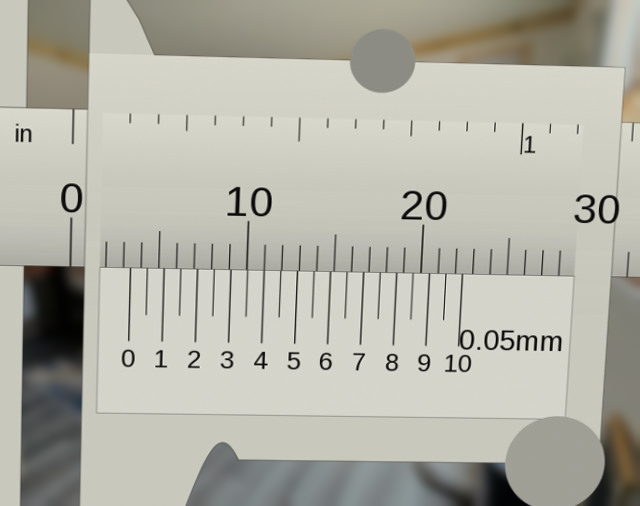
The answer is 3.4 mm
